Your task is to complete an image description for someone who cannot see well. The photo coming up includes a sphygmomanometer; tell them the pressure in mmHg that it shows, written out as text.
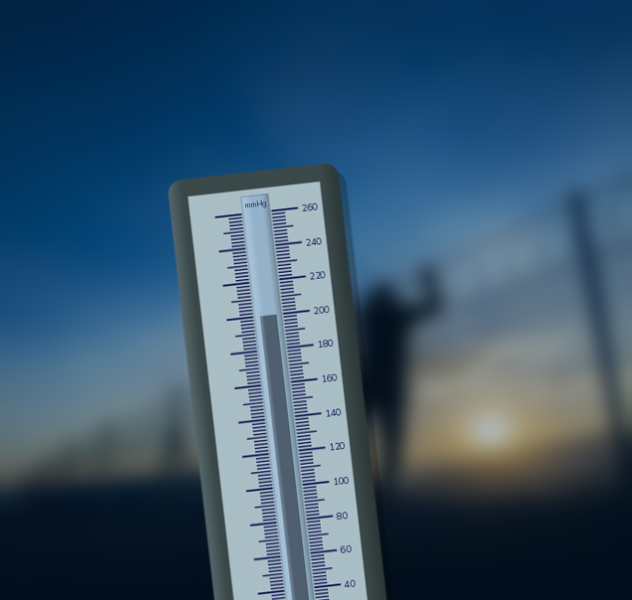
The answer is 200 mmHg
